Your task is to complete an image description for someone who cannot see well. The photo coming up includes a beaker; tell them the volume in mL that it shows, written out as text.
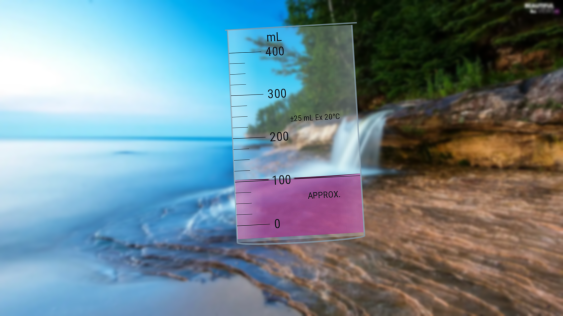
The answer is 100 mL
